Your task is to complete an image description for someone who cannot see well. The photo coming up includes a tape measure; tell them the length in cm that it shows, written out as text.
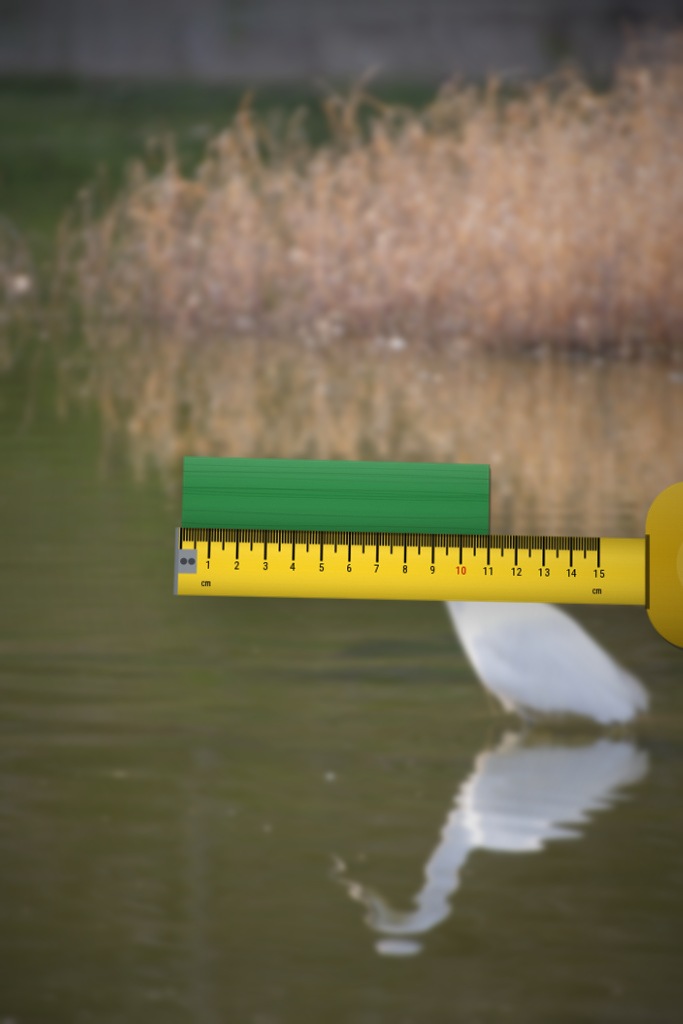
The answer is 11 cm
